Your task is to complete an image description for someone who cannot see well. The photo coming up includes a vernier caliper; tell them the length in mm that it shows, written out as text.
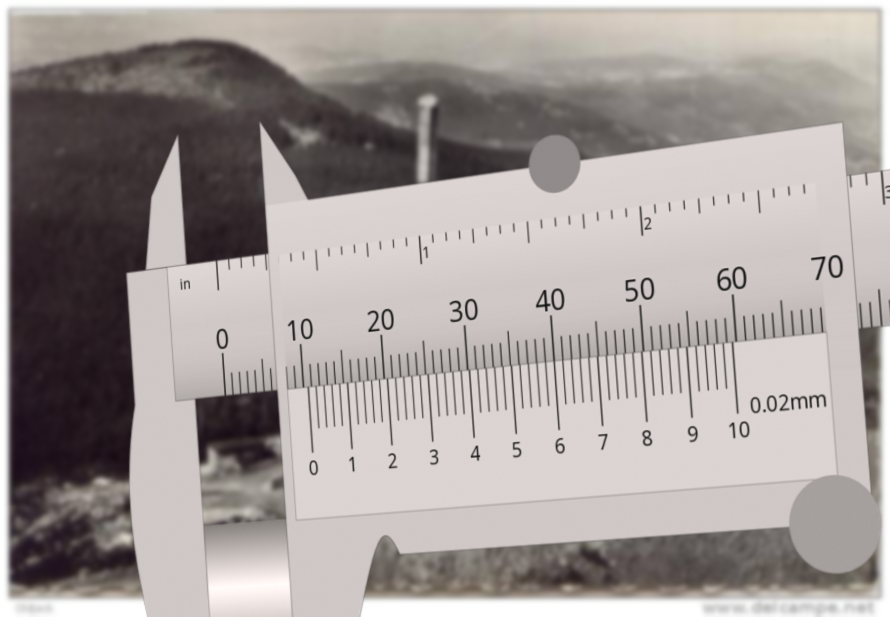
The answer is 10.6 mm
